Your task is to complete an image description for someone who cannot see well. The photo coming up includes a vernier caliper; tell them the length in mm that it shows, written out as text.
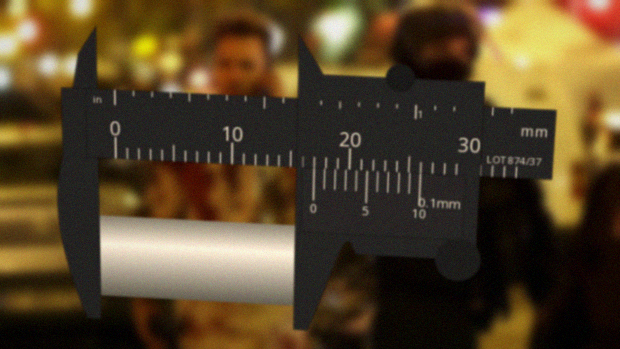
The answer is 17.0 mm
